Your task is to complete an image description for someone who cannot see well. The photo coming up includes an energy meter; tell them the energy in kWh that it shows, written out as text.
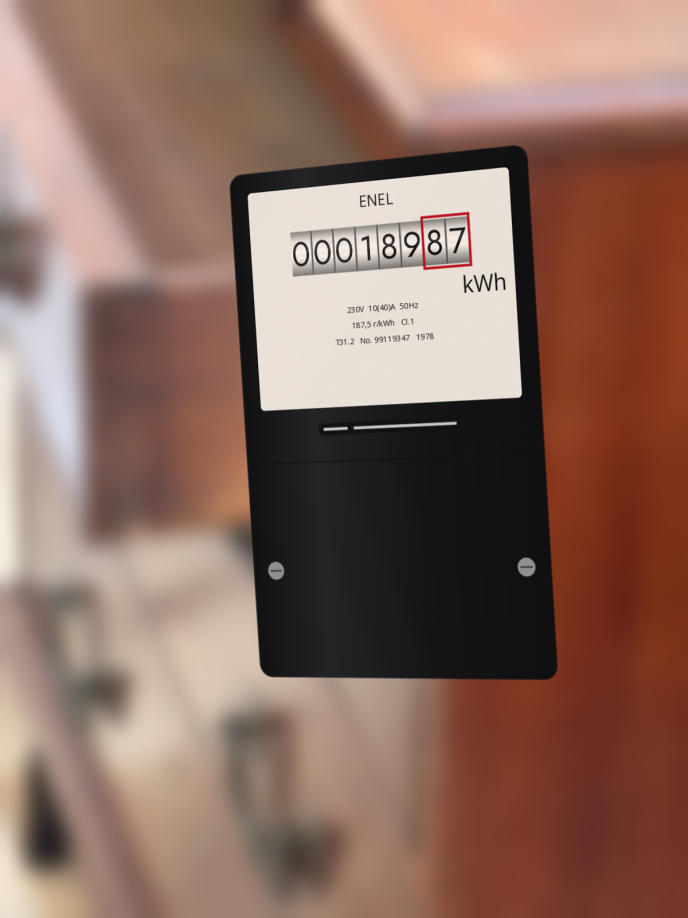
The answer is 189.87 kWh
